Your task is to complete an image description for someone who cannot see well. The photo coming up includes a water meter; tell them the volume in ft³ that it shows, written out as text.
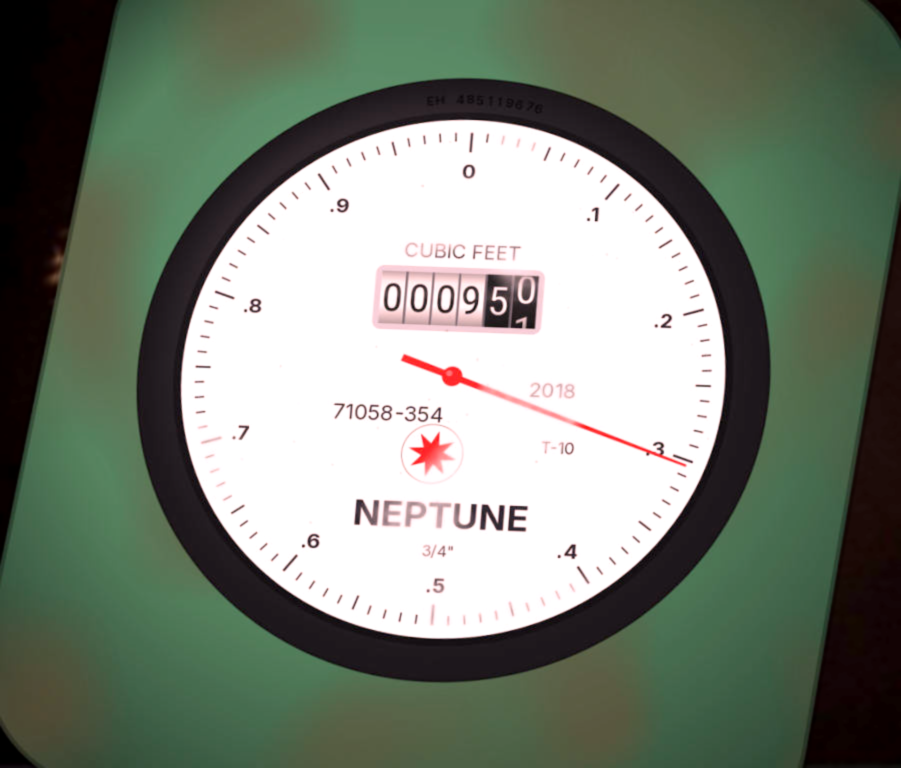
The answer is 950.30 ft³
